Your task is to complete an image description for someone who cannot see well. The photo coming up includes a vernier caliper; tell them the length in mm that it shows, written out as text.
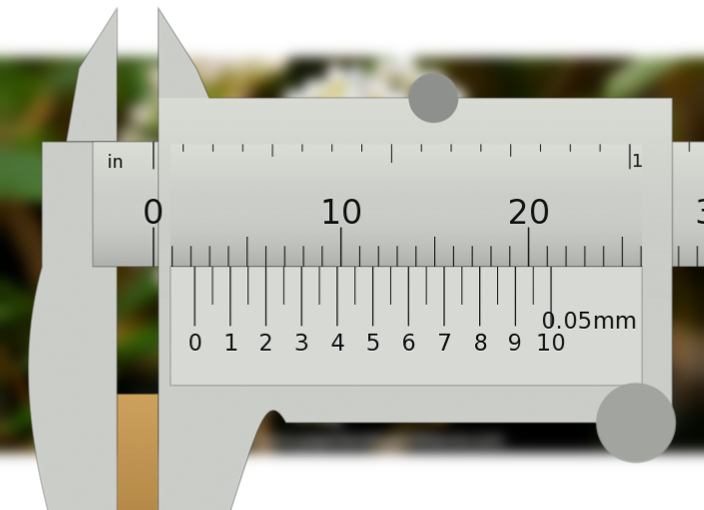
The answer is 2.2 mm
